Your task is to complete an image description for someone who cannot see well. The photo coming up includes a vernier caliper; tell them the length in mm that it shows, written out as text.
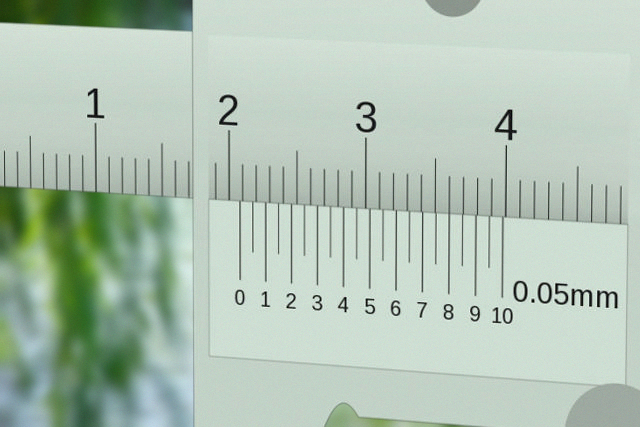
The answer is 20.8 mm
